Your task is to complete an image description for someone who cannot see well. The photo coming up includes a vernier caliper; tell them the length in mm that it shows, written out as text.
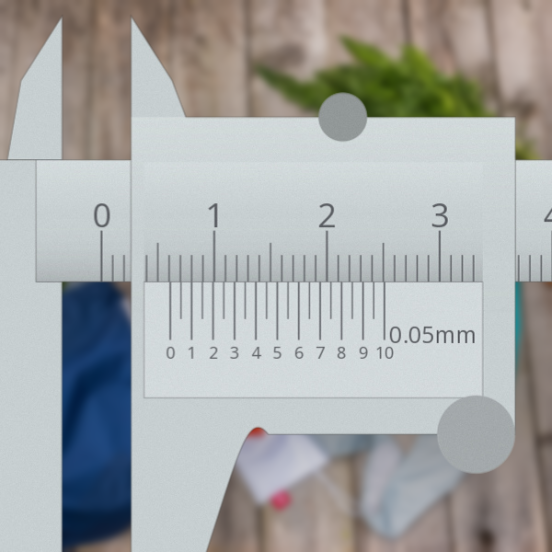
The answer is 6.1 mm
